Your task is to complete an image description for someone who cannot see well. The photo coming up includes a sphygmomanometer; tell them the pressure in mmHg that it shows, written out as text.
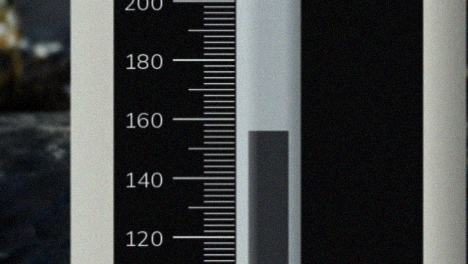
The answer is 156 mmHg
